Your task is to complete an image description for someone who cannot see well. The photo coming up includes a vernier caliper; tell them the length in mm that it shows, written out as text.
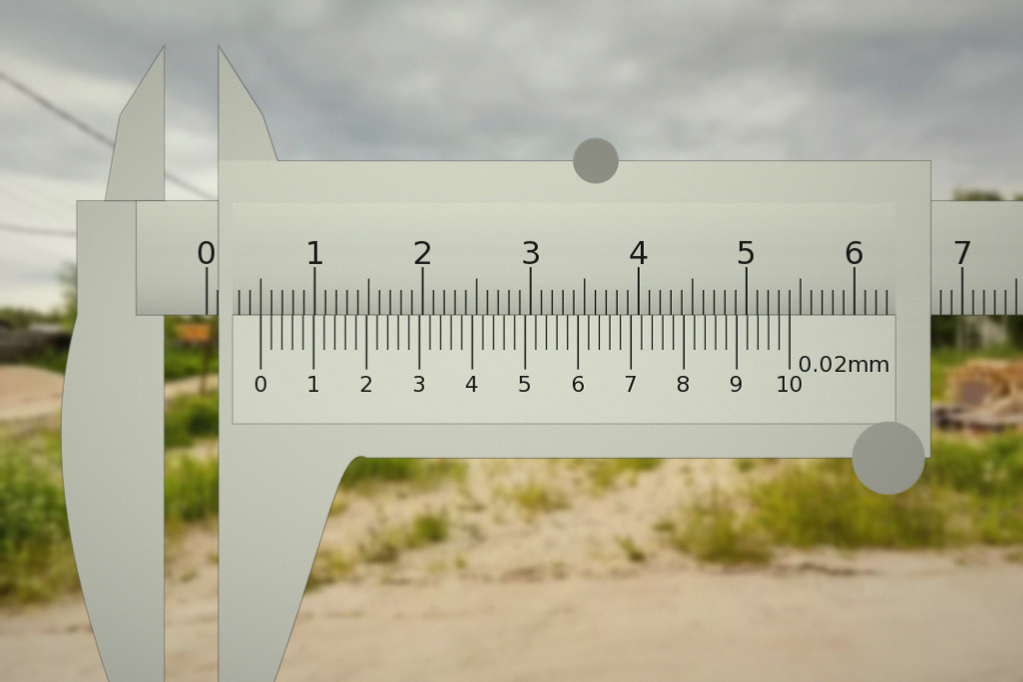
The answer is 5.0 mm
